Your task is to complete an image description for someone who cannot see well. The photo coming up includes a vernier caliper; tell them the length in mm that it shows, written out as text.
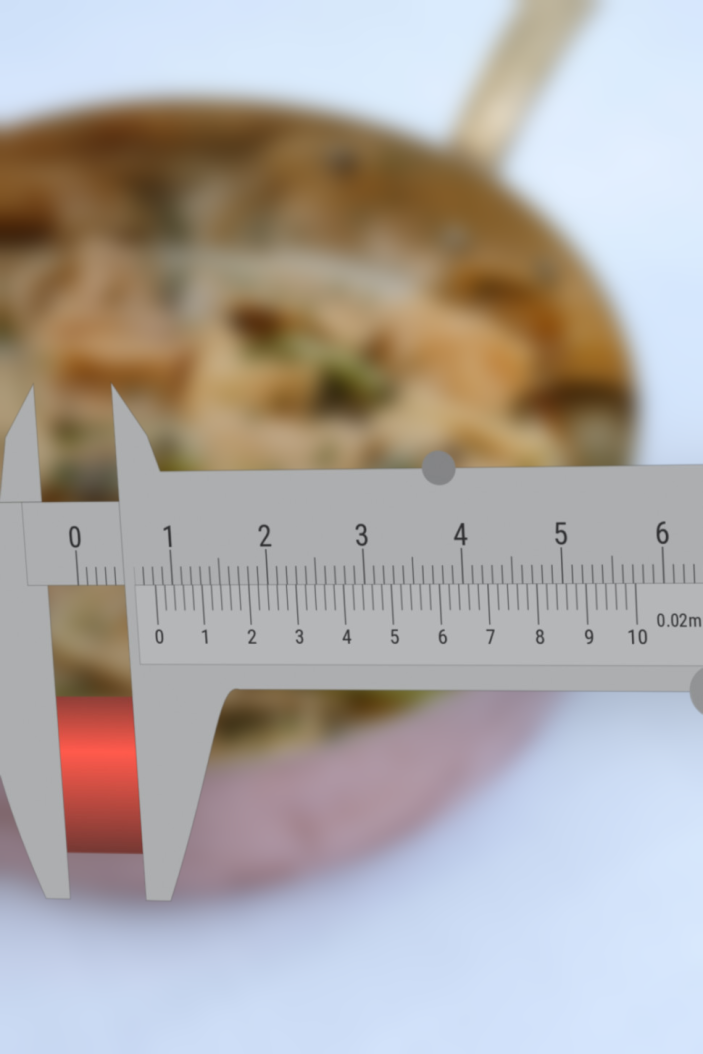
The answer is 8.2 mm
